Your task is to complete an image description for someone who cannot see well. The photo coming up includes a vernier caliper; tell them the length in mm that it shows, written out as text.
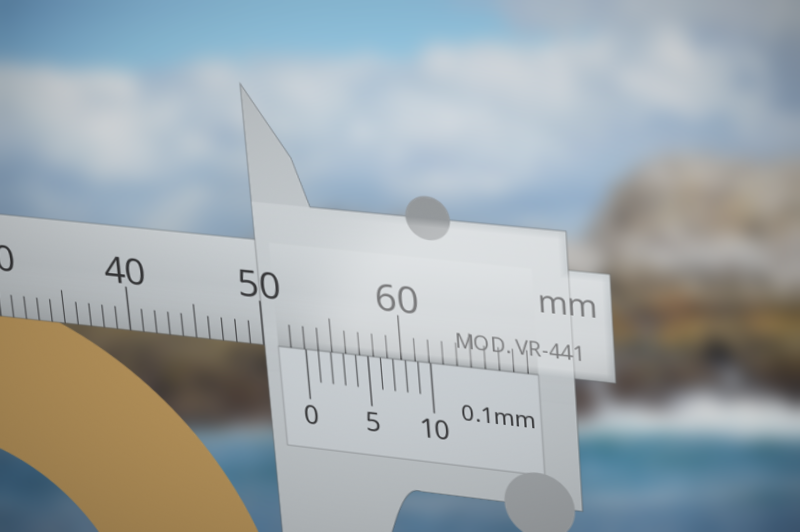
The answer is 53.1 mm
